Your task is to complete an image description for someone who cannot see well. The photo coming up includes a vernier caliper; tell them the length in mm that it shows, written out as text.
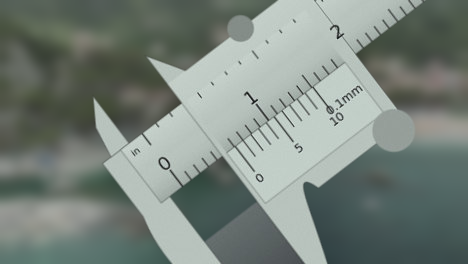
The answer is 6.1 mm
